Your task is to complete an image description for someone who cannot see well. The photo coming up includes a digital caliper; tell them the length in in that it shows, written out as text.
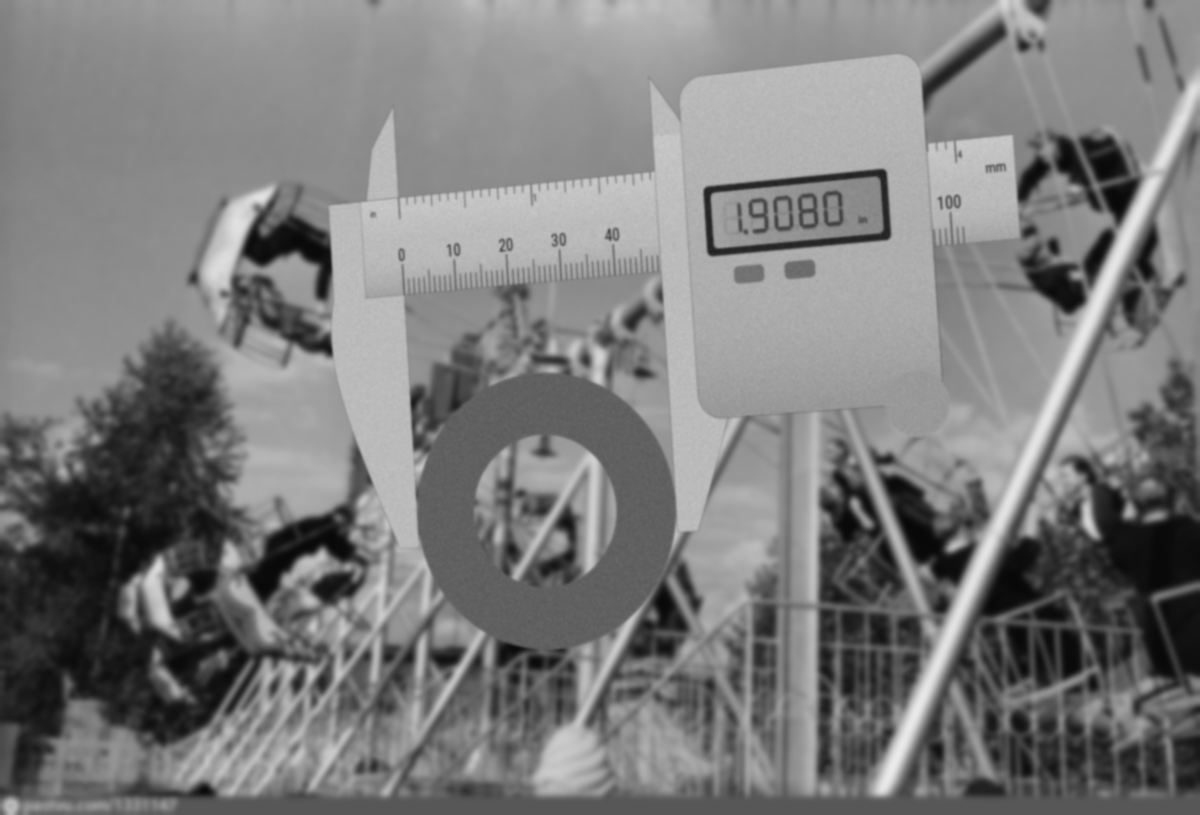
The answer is 1.9080 in
